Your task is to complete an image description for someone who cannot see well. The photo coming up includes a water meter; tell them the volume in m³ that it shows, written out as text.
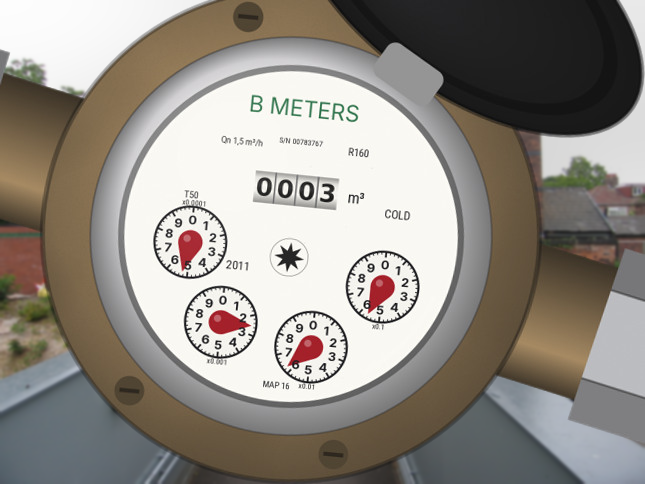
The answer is 3.5625 m³
